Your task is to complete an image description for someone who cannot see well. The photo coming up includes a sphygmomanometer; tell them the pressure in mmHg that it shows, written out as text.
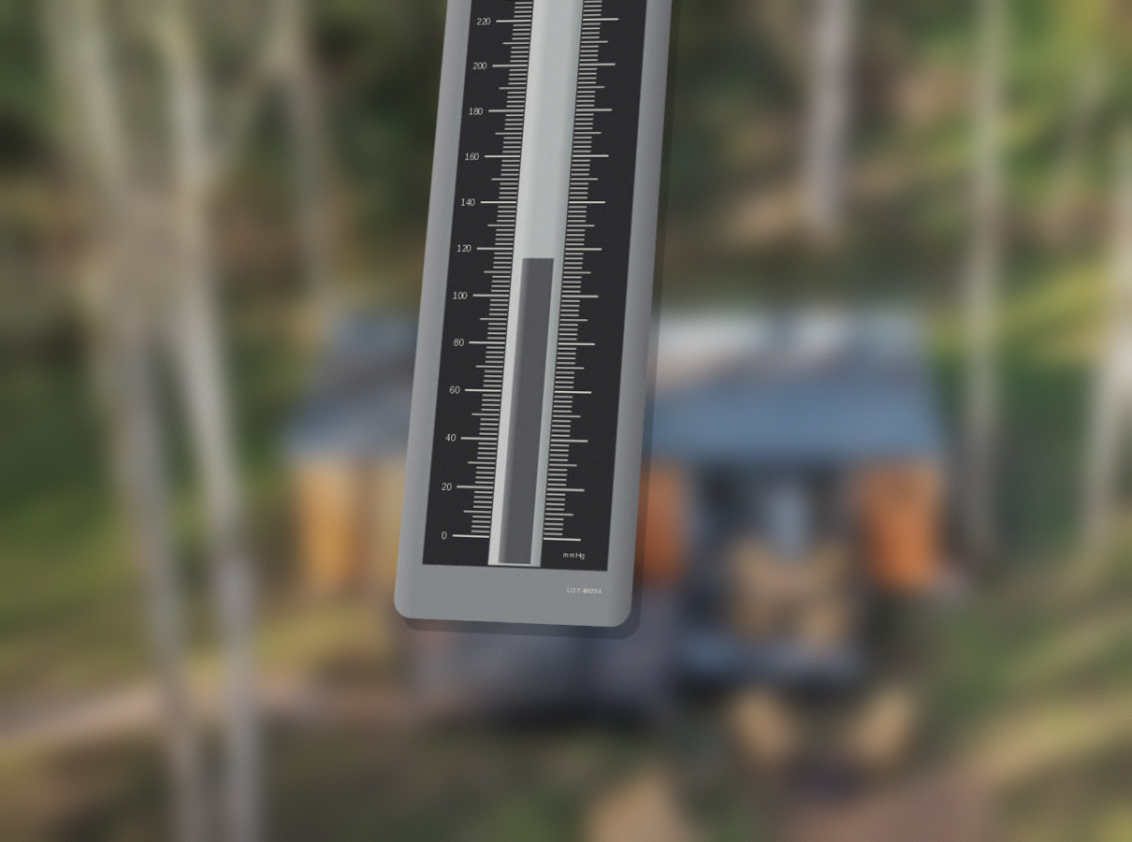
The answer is 116 mmHg
